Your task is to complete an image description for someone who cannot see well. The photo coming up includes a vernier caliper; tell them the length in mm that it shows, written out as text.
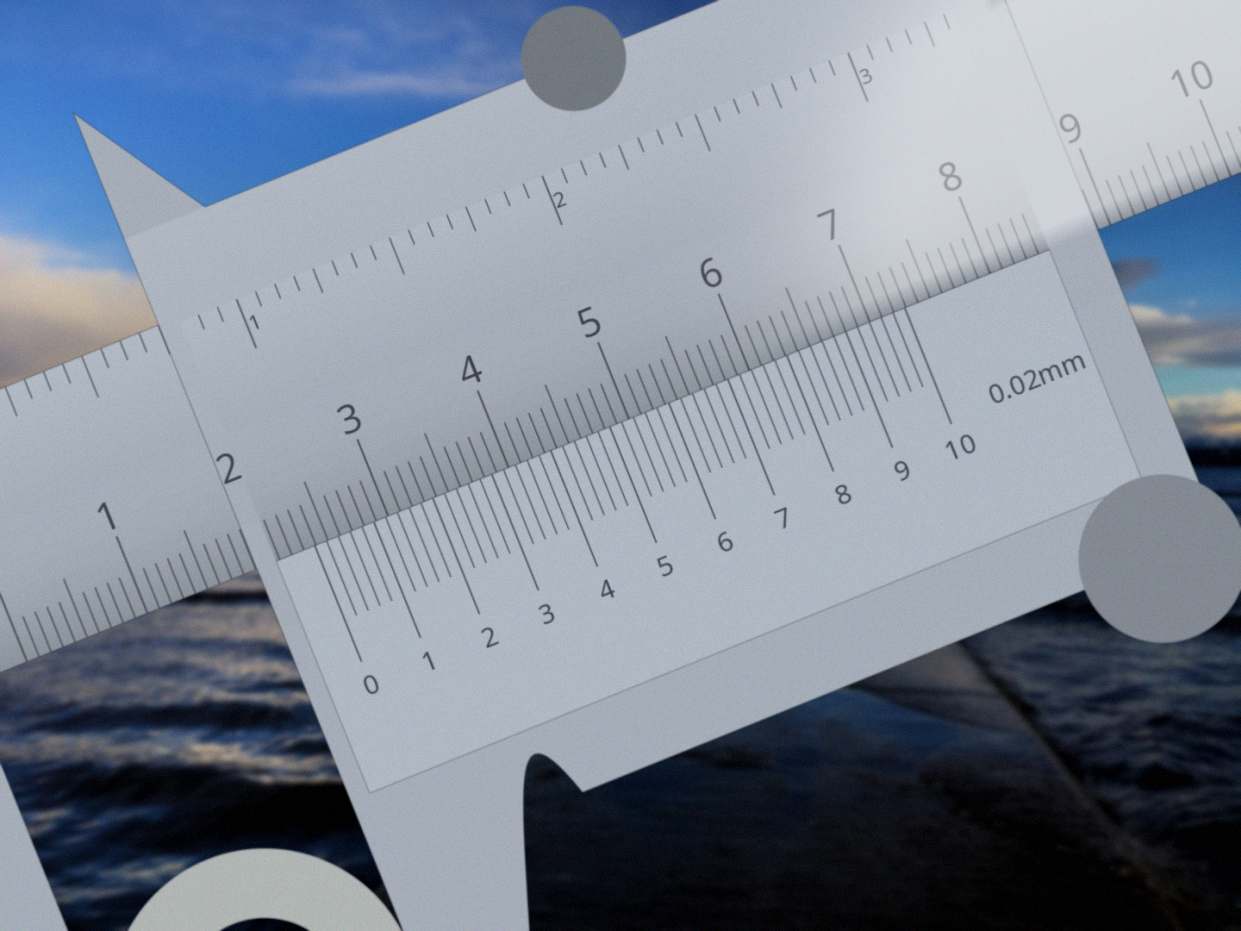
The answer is 23.9 mm
